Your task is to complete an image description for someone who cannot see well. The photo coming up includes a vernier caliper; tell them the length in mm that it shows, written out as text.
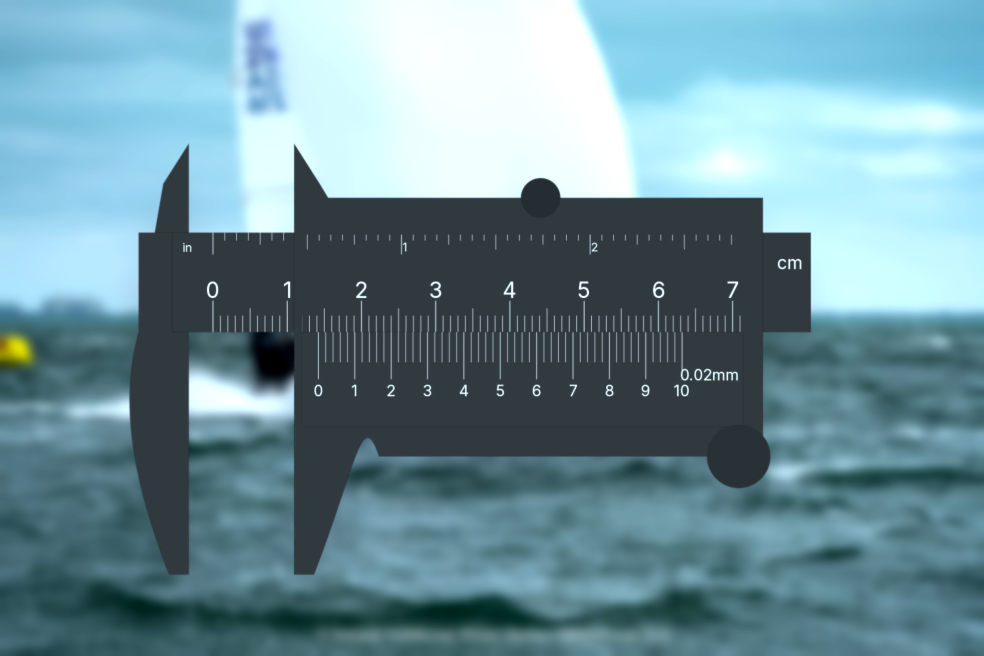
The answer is 14.2 mm
